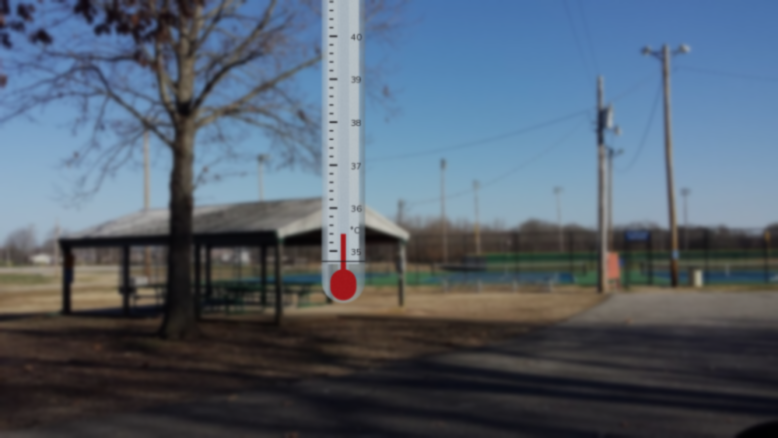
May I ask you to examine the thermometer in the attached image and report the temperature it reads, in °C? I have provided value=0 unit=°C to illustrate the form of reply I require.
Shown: value=35.4 unit=°C
